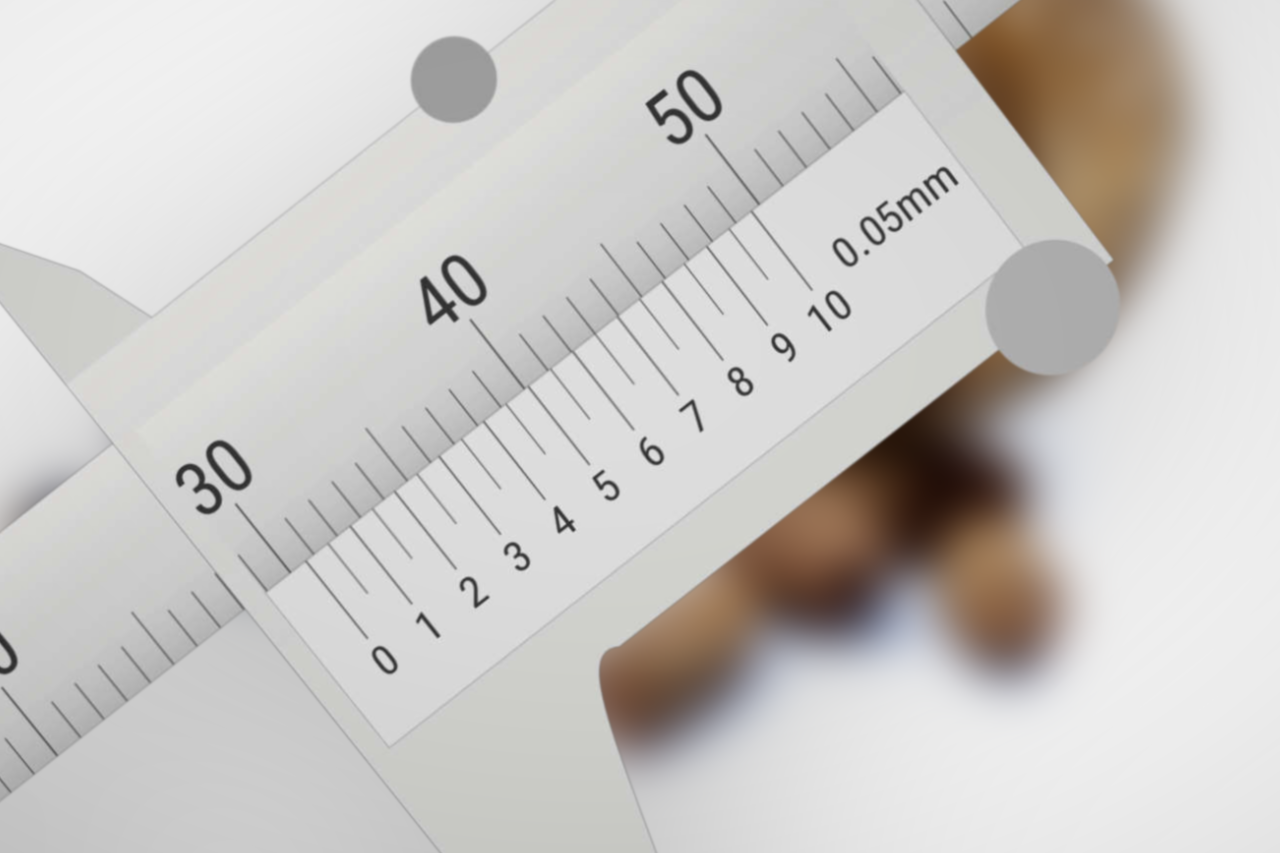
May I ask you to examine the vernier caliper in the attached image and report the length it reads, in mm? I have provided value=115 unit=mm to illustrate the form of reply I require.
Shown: value=30.65 unit=mm
